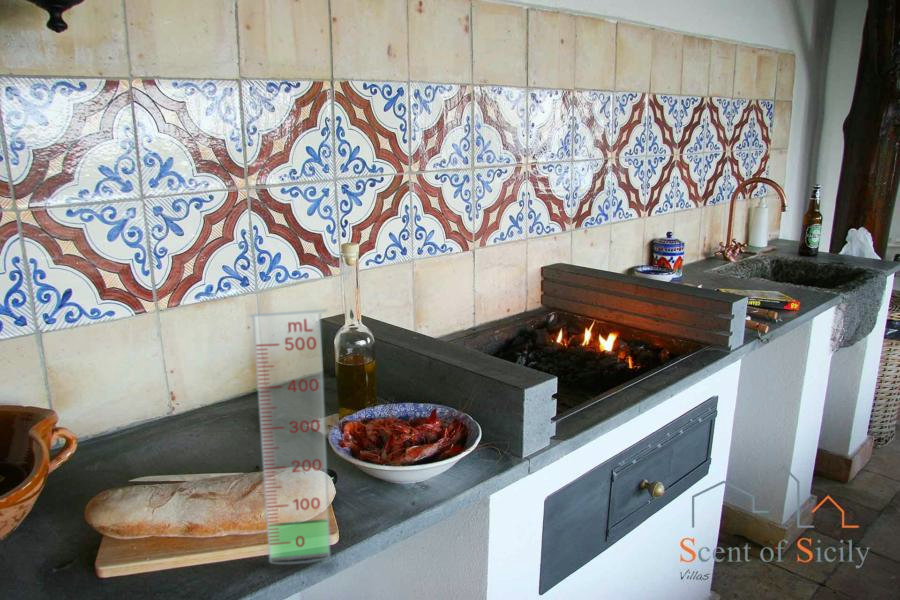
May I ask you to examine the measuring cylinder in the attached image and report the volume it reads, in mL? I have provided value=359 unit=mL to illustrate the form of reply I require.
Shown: value=50 unit=mL
